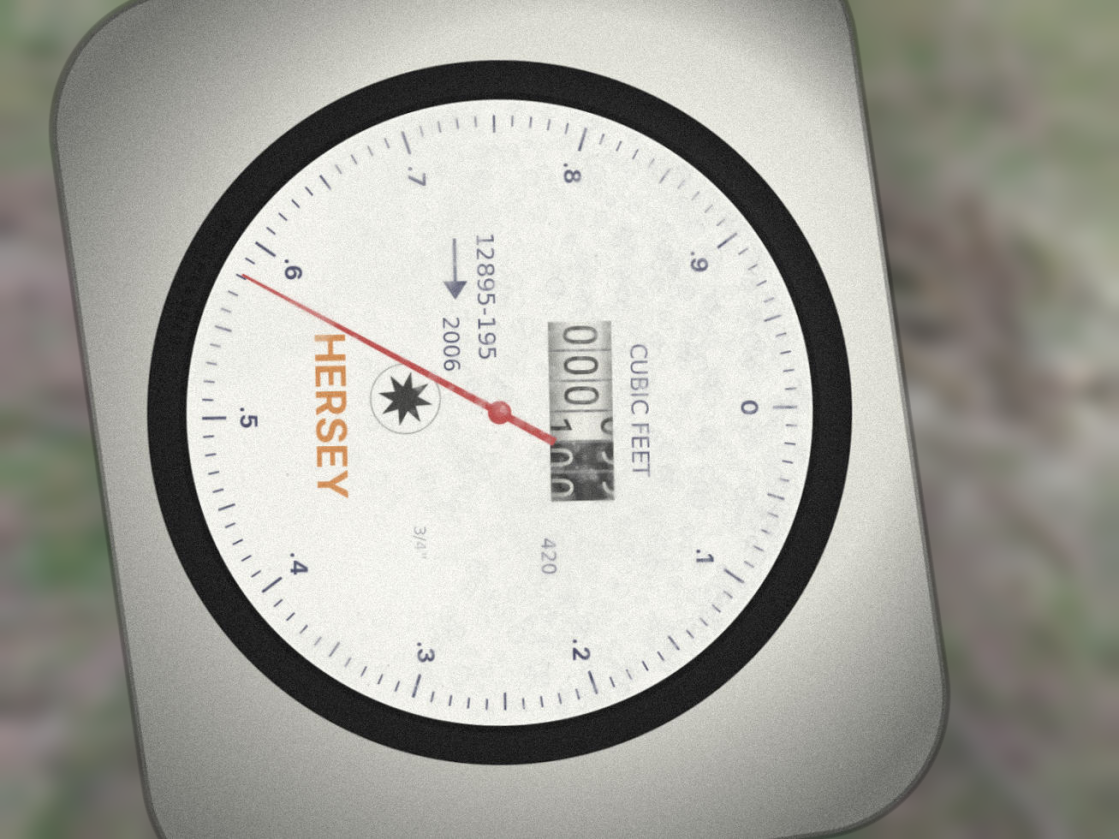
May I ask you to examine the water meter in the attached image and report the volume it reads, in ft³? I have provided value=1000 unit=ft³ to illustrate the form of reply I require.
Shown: value=99.58 unit=ft³
